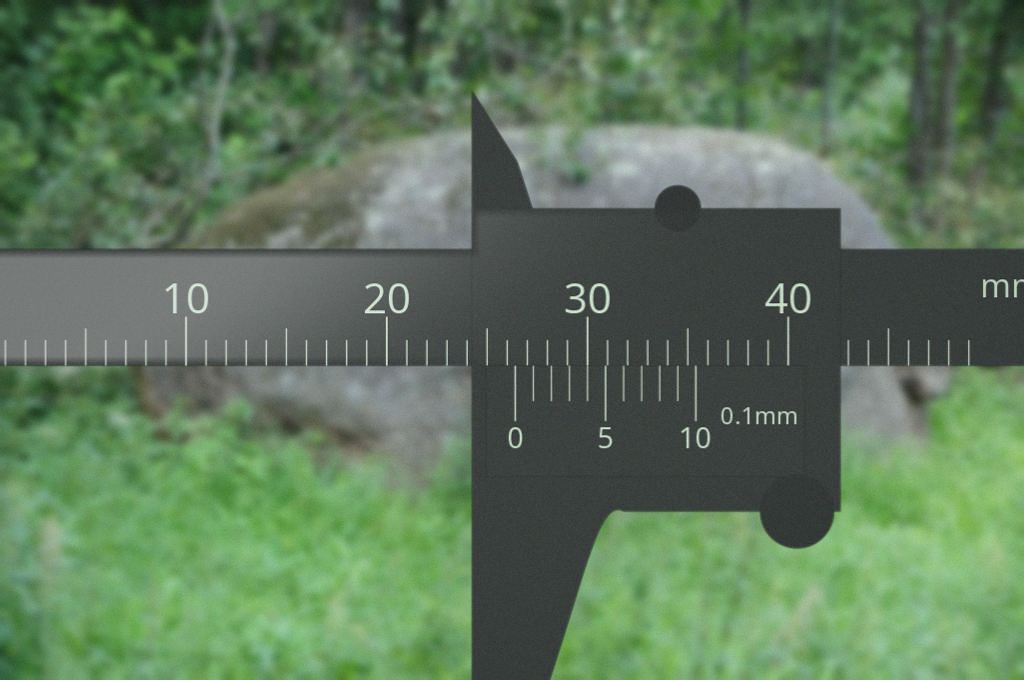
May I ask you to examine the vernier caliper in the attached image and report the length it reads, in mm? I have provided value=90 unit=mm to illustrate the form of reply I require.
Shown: value=26.4 unit=mm
